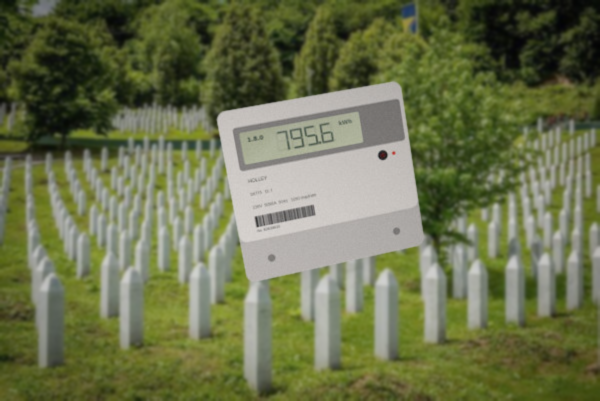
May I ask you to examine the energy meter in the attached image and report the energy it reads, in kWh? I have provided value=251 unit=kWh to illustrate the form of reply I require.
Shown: value=795.6 unit=kWh
